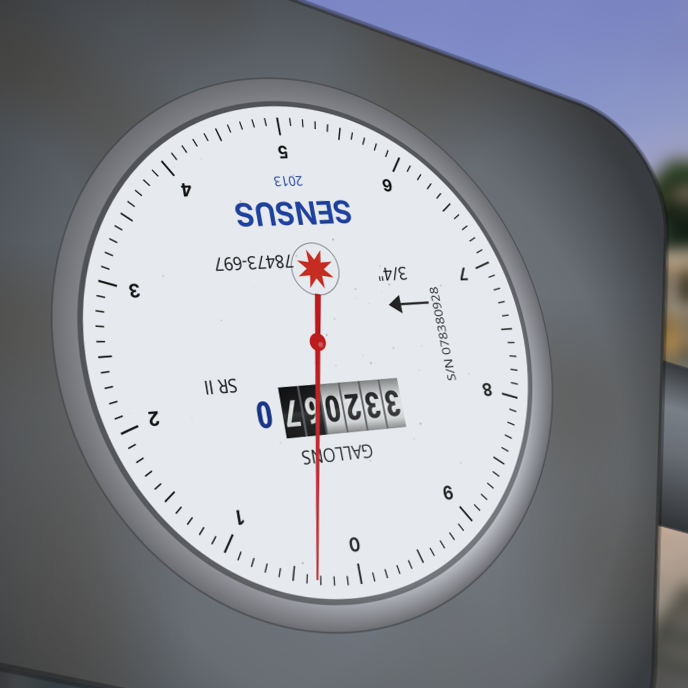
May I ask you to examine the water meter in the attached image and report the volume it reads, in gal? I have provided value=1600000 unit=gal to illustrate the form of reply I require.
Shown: value=3320670.3 unit=gal
